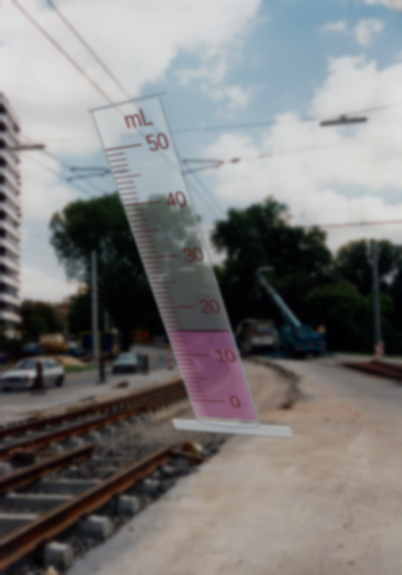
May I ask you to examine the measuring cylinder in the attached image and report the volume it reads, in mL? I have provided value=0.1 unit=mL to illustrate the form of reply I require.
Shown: value=15 unit=mL
